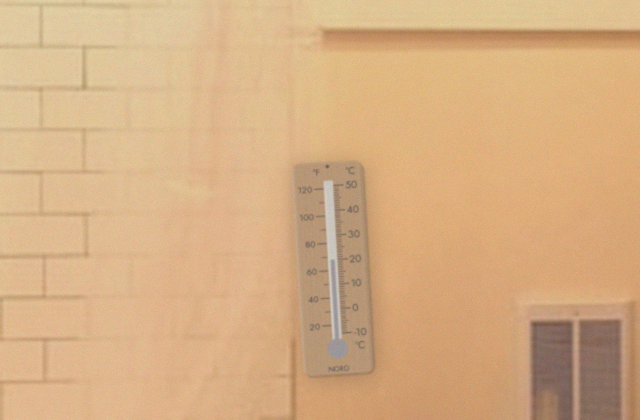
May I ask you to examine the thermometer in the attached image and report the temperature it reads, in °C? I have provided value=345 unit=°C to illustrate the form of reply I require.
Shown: value=20 unit=°C
